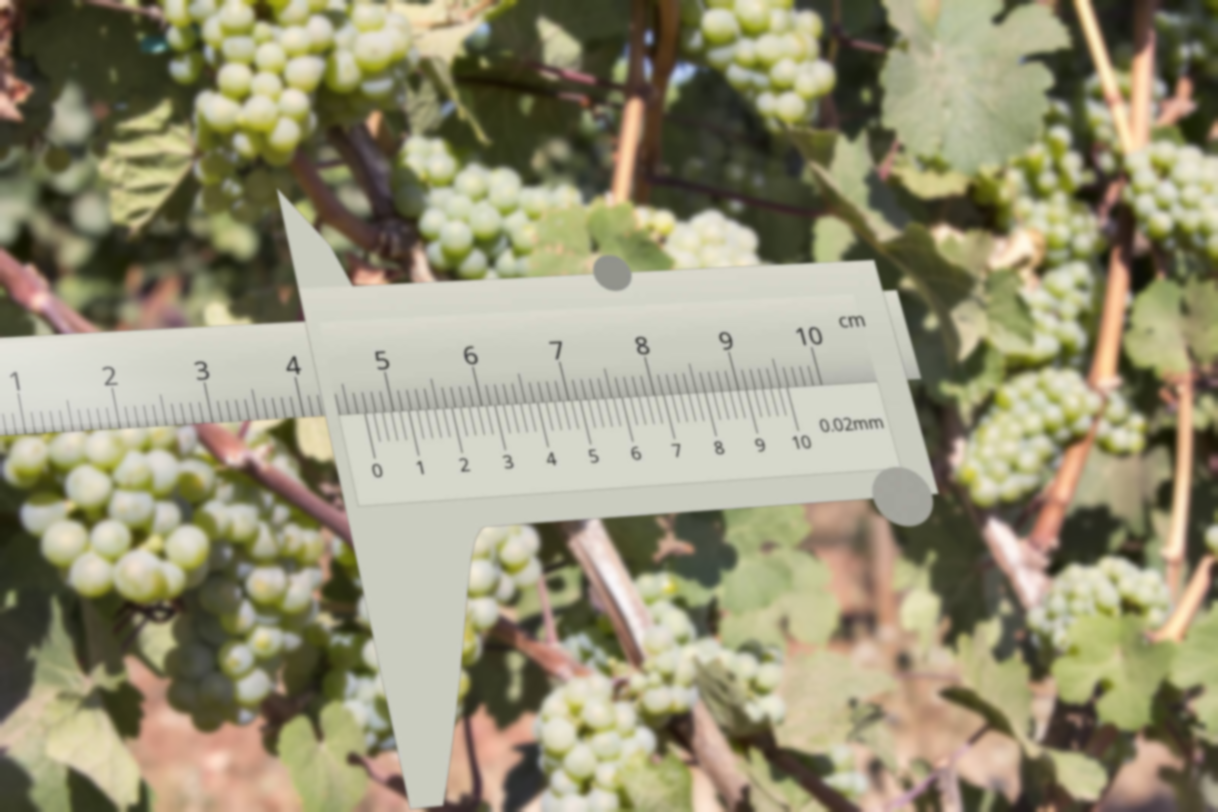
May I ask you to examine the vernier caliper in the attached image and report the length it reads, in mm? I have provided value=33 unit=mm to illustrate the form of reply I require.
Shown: value=46.8 unit=mm
